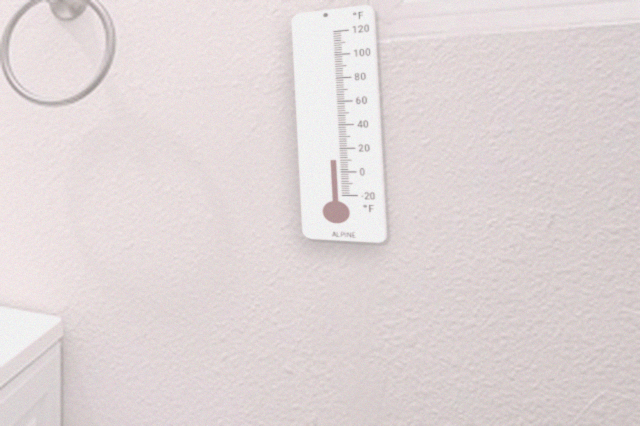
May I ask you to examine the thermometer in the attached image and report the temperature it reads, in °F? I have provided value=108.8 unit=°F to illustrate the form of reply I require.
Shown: value=10 unit=°F
